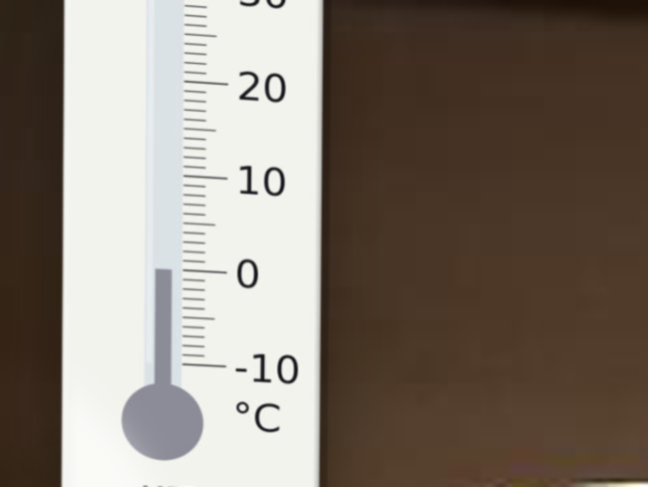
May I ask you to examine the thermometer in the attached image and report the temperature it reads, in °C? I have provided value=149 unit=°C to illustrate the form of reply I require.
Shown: value=0 unit=°C
